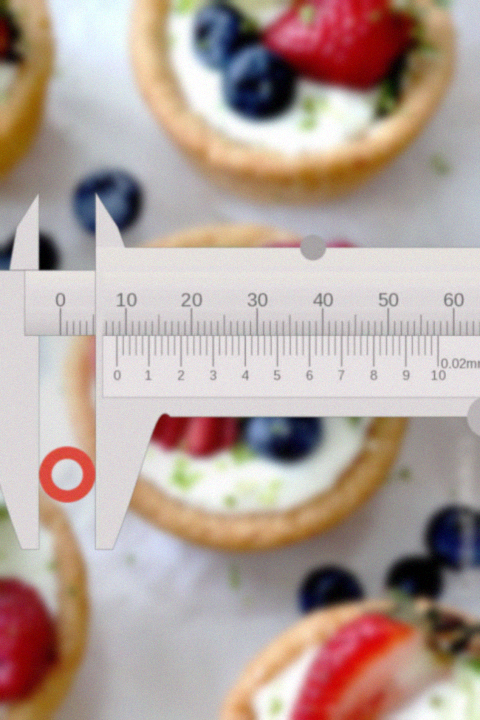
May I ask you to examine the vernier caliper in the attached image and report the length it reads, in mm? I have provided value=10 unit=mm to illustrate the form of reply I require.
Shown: value=8.6 unit=mm
